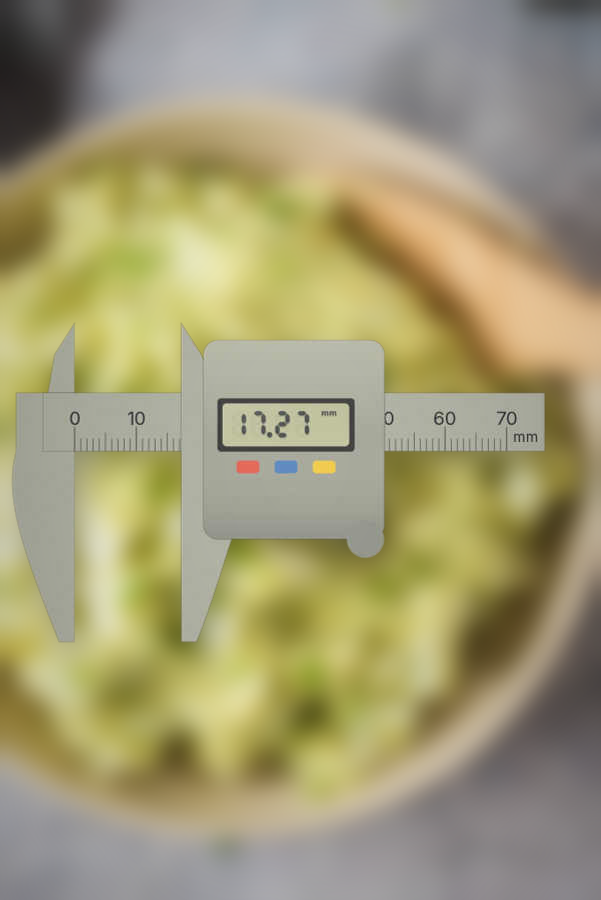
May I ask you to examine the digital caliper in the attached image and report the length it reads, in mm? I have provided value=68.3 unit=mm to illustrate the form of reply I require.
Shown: value=17.27 unit=mm
